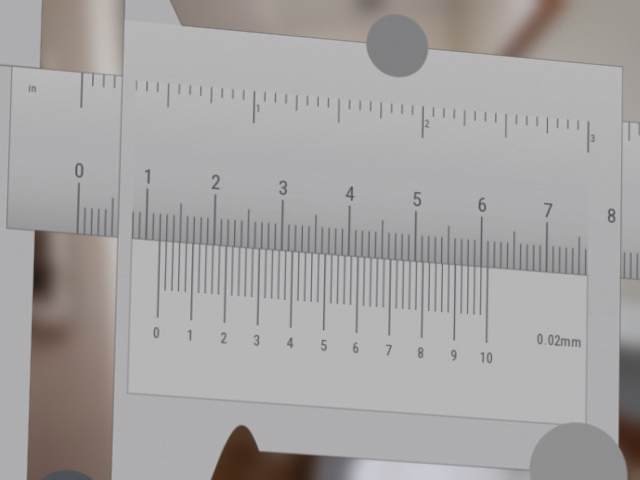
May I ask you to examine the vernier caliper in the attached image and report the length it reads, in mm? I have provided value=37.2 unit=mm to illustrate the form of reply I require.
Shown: value=12.0 unit=mm
